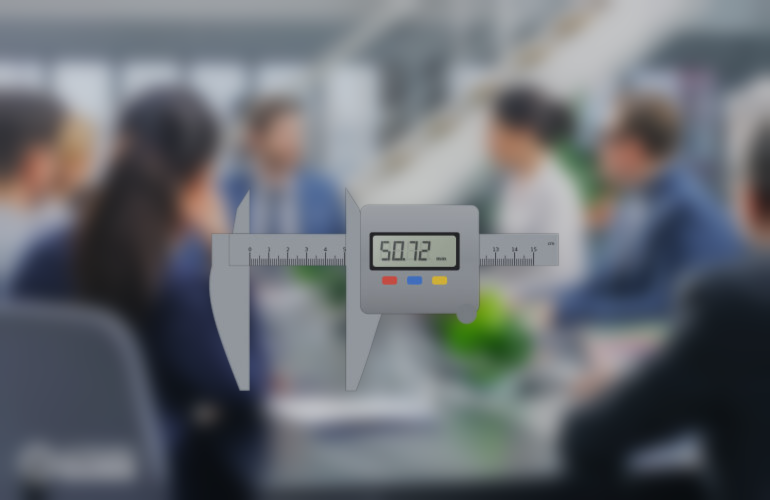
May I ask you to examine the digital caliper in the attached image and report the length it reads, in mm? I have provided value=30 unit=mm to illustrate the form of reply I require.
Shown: value=50.72 unit=mm
